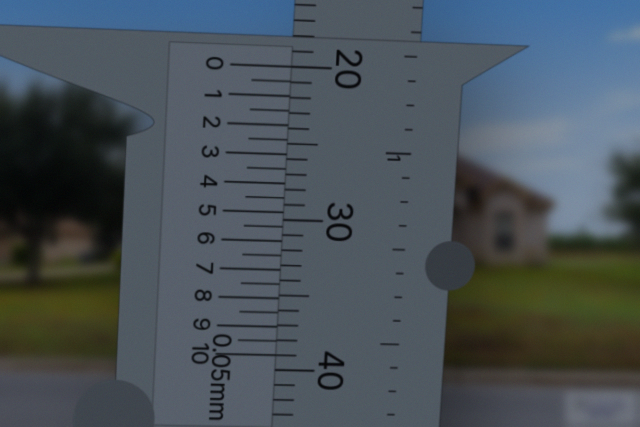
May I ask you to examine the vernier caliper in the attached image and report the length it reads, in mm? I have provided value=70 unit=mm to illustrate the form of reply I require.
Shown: value=20.0 unit=mm
